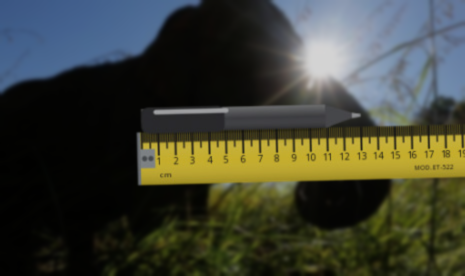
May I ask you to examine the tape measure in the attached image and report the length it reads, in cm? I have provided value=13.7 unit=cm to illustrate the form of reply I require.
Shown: value=13 unit=cm
